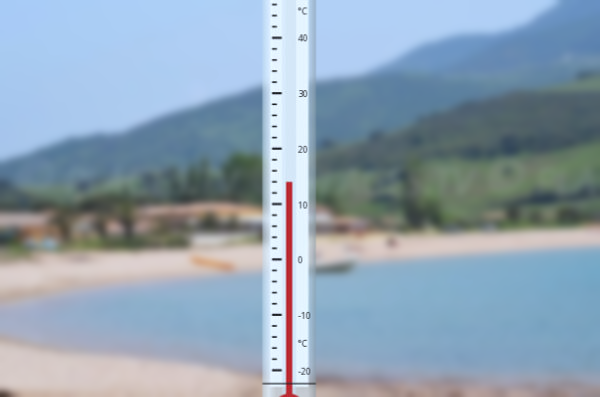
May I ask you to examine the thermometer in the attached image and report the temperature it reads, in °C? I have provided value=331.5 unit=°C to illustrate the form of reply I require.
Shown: value=14 unit=°C
